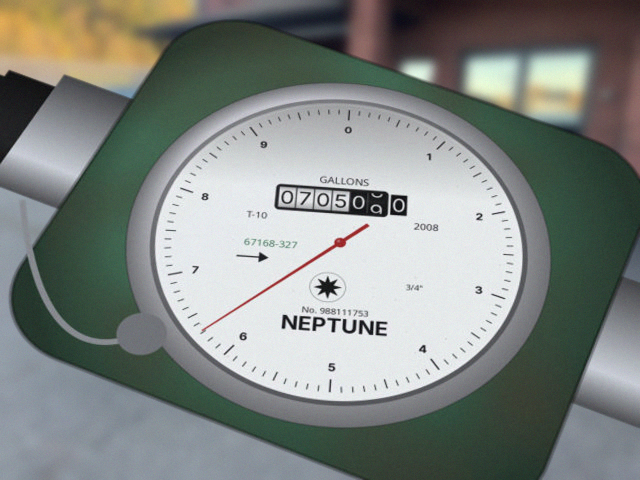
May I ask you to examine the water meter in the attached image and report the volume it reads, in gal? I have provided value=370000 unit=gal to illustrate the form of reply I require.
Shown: value=705086.3 unit=gal
